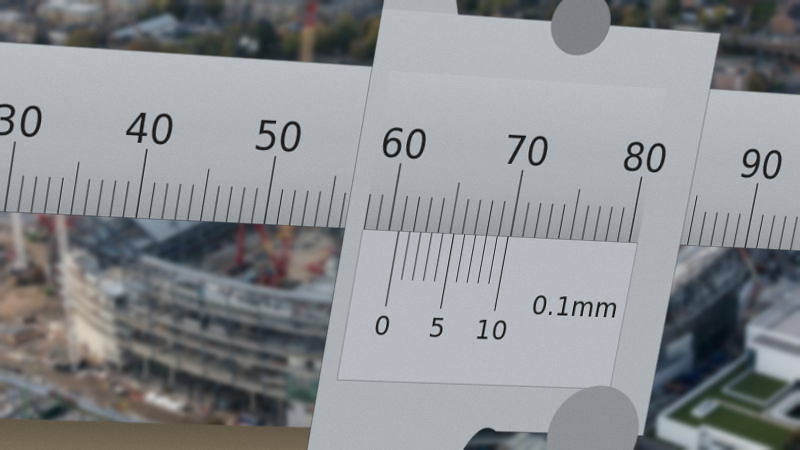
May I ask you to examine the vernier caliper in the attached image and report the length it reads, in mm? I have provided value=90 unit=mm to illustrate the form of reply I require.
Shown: value=60.8 unit=mm
